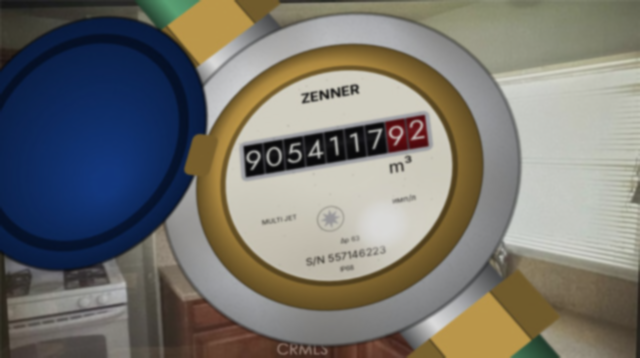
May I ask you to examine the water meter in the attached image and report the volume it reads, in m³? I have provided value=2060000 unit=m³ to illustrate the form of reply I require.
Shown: value=9054117.92 unit=m³
